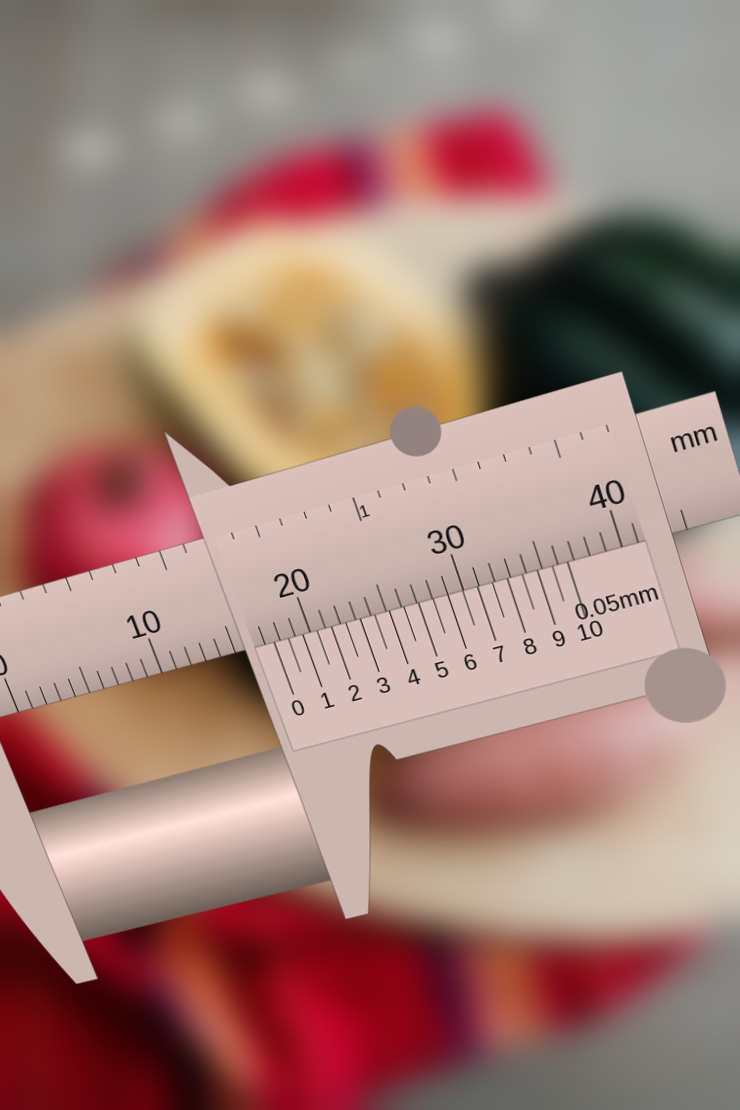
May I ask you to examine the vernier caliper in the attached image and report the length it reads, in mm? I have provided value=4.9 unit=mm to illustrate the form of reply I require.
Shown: value=17.6 unit=mm
